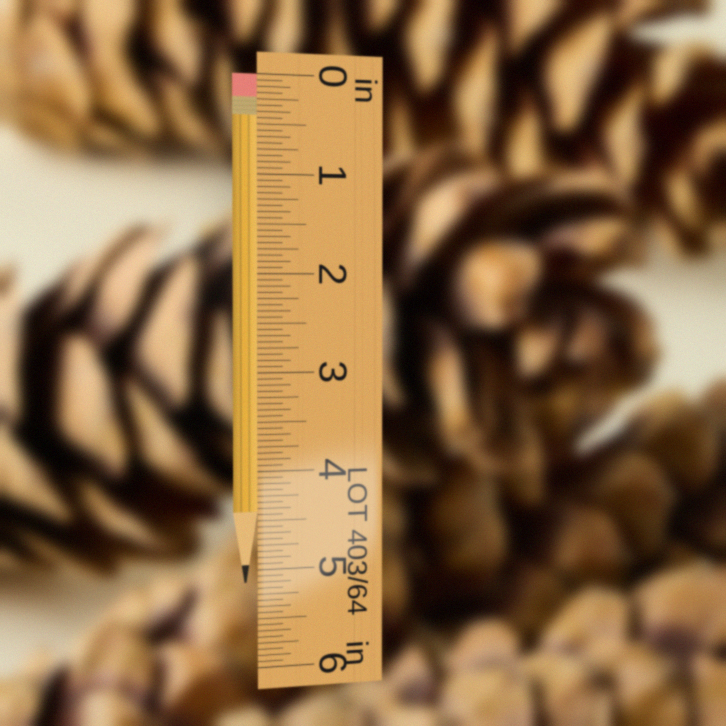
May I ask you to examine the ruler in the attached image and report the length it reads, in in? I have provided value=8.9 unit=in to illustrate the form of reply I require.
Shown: value=5.125 unit=in
